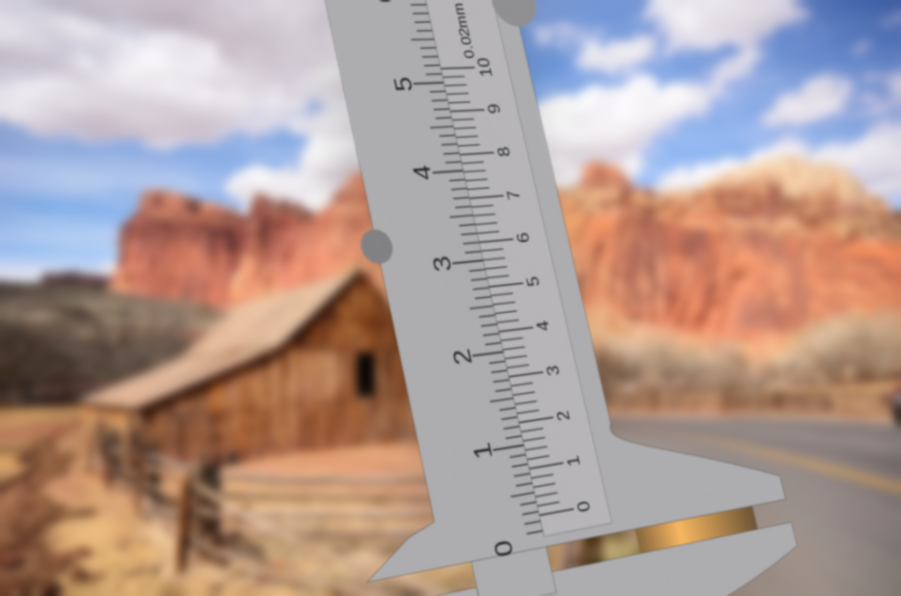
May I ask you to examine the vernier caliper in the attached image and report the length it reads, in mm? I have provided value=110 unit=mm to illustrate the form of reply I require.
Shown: value=2.6 unit=mm
